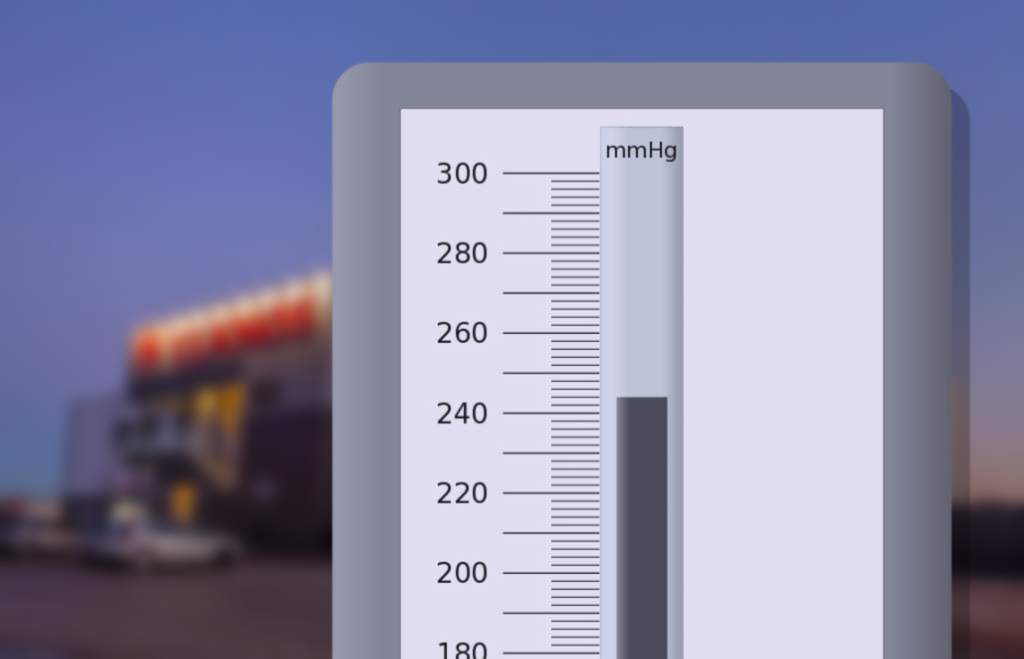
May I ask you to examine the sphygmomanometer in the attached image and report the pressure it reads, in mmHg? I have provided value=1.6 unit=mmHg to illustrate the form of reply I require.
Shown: value=244 unit=mmHg
